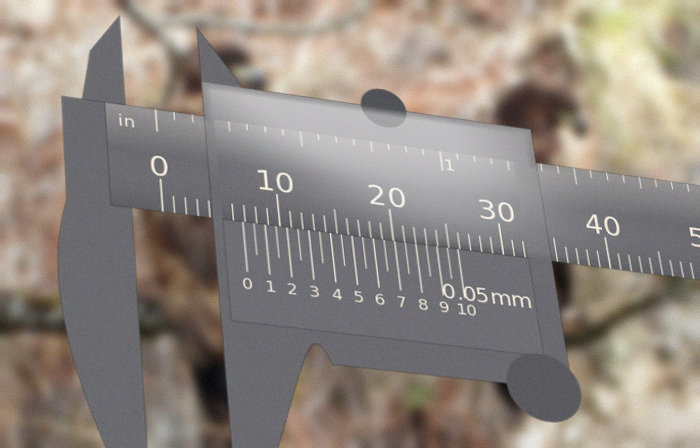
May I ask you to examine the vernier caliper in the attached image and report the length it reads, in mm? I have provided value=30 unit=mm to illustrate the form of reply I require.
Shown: value=6.8 unit=mm
